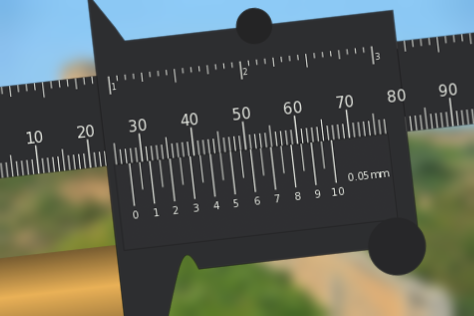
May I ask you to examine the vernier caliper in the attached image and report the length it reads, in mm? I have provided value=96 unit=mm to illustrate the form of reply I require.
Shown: value=27.5 unit=mm
